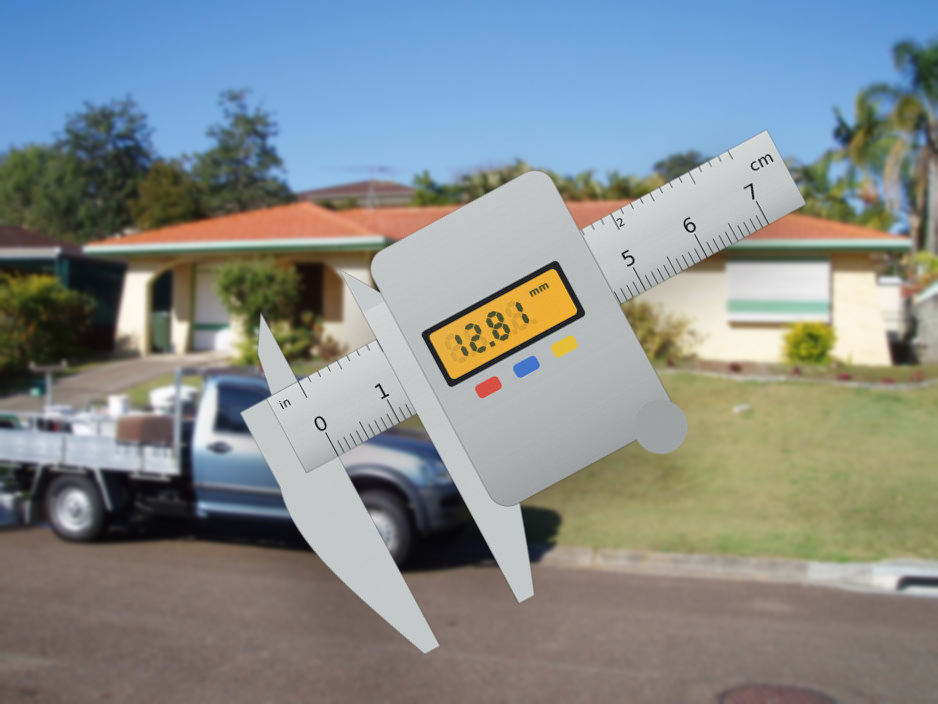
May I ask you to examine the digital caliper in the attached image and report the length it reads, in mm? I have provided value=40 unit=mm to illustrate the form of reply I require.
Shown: value=12.81 unit=mm
